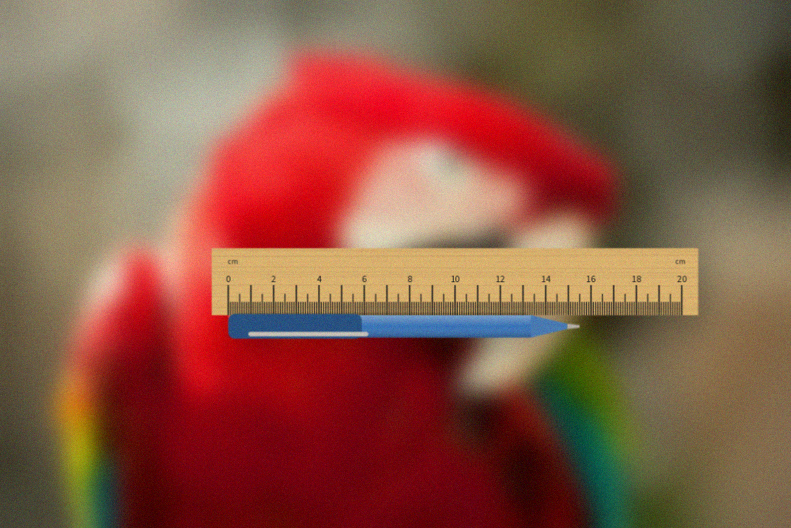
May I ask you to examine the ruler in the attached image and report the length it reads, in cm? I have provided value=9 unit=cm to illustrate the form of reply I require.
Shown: value=15.5 unit=cm
